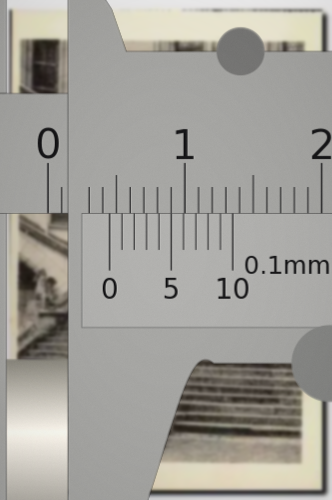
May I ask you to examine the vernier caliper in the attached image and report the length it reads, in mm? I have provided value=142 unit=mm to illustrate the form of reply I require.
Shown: value=4.5 unit=mm
